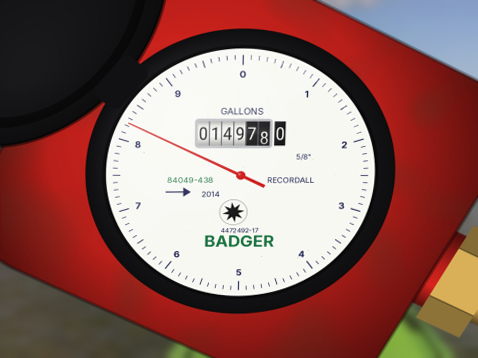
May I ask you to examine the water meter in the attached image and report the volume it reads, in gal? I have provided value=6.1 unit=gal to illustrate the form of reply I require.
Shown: value=149778.2 unit=gal
